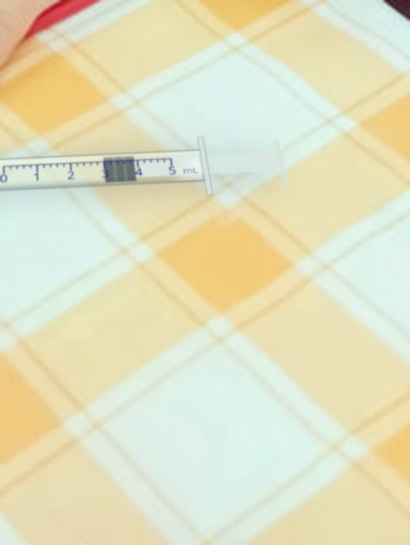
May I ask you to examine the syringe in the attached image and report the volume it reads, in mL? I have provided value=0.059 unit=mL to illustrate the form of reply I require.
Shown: value=3 unit=mL
